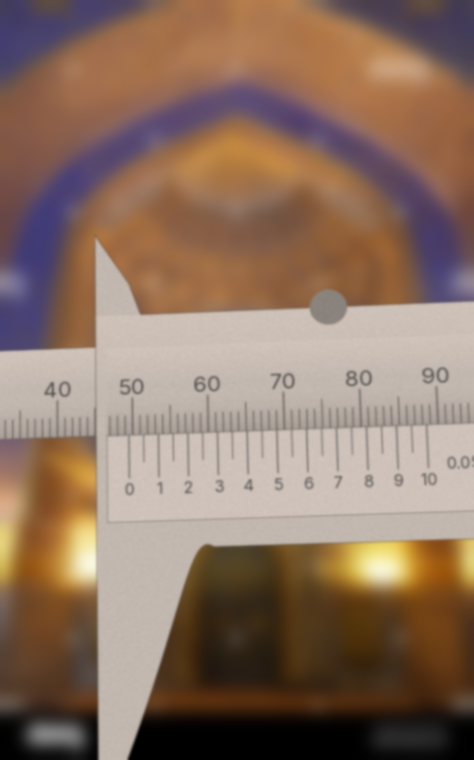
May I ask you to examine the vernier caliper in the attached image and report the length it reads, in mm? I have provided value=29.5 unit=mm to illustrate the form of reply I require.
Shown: value=49.5 unit=mm
